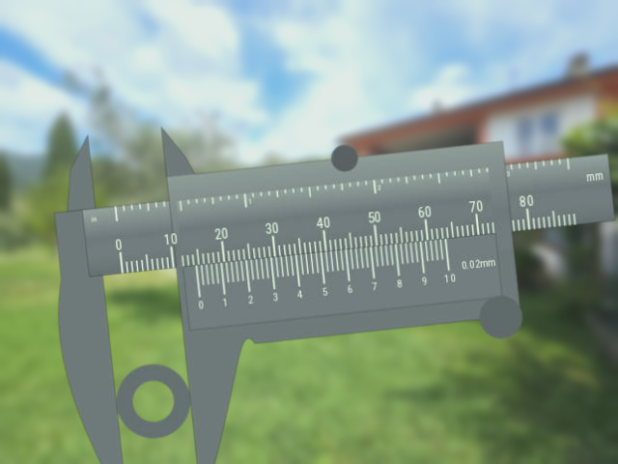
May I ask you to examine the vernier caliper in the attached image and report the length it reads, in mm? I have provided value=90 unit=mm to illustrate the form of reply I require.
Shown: value=14.5 unit=mm
